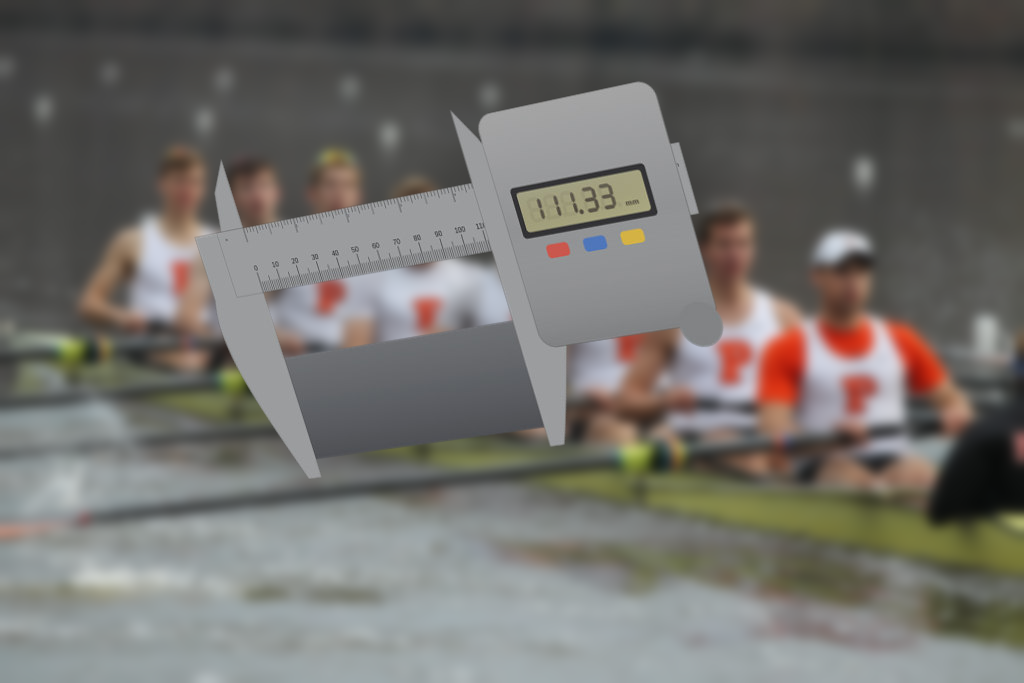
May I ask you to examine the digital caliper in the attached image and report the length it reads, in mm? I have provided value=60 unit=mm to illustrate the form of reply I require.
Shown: value=111.33 unit=mm
